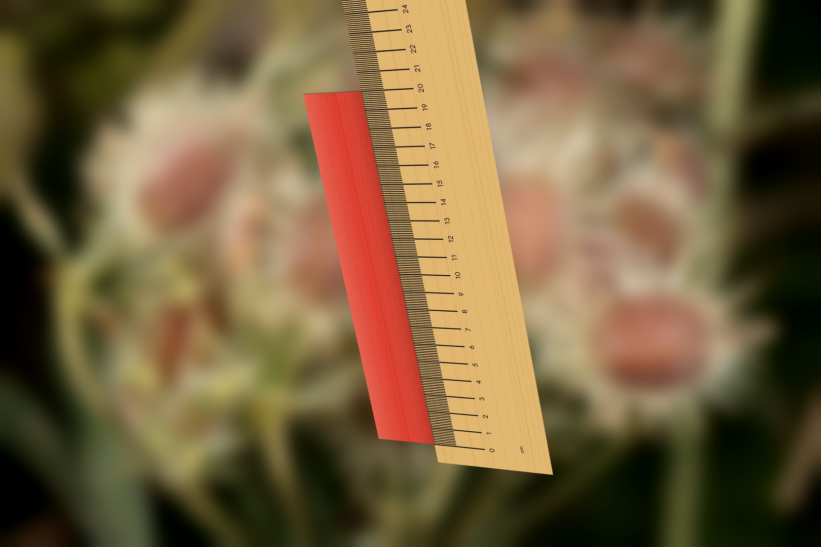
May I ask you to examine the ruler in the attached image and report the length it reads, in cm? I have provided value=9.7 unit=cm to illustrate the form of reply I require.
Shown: value=20 unit=cm
